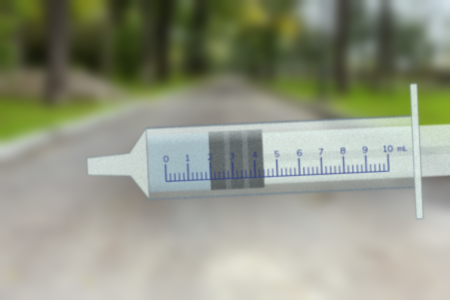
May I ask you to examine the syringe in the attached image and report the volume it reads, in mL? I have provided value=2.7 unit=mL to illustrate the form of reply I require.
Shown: value=2 unit=mL
